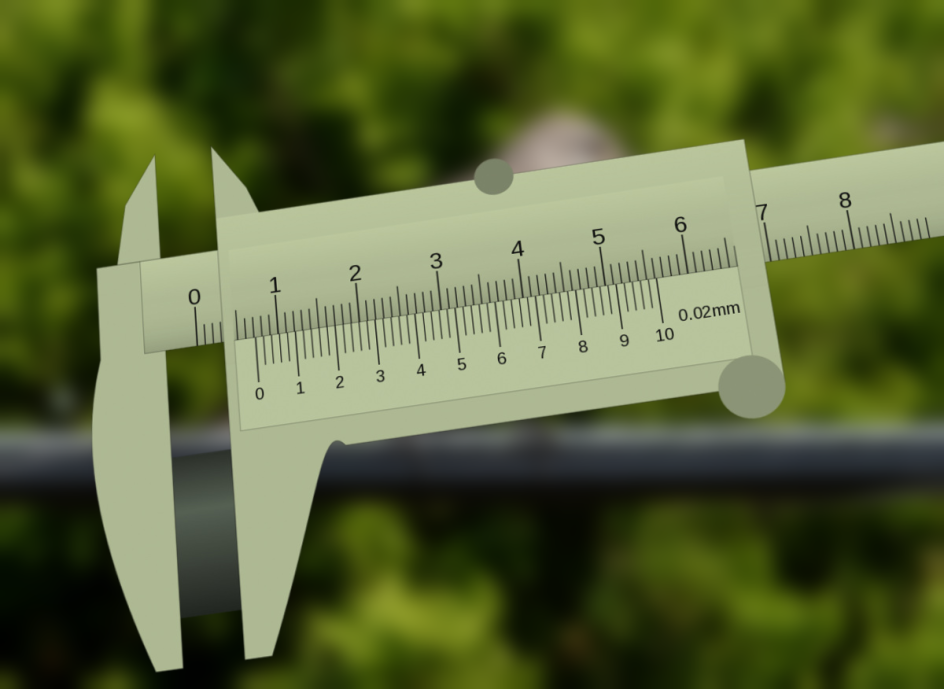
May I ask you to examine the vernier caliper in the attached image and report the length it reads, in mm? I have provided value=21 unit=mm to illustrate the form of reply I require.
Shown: value=7.2 unit=mm
